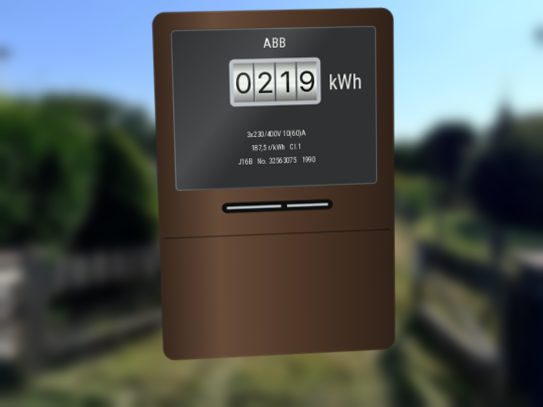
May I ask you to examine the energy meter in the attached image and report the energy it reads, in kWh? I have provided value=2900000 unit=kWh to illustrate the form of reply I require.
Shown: value=219 unit=kWh
